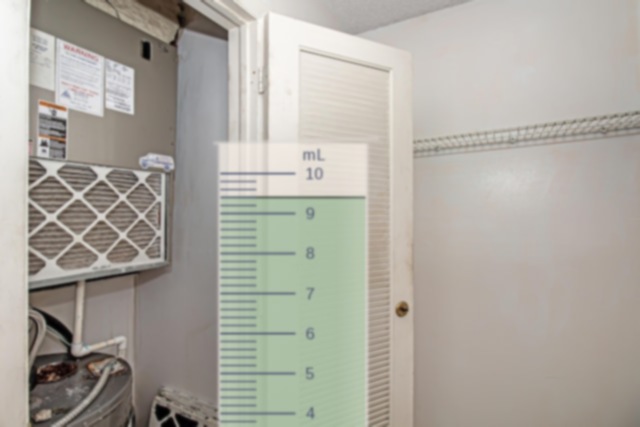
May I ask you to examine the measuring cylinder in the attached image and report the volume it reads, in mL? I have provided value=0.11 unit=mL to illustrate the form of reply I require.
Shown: value=9.4 unit=mL
